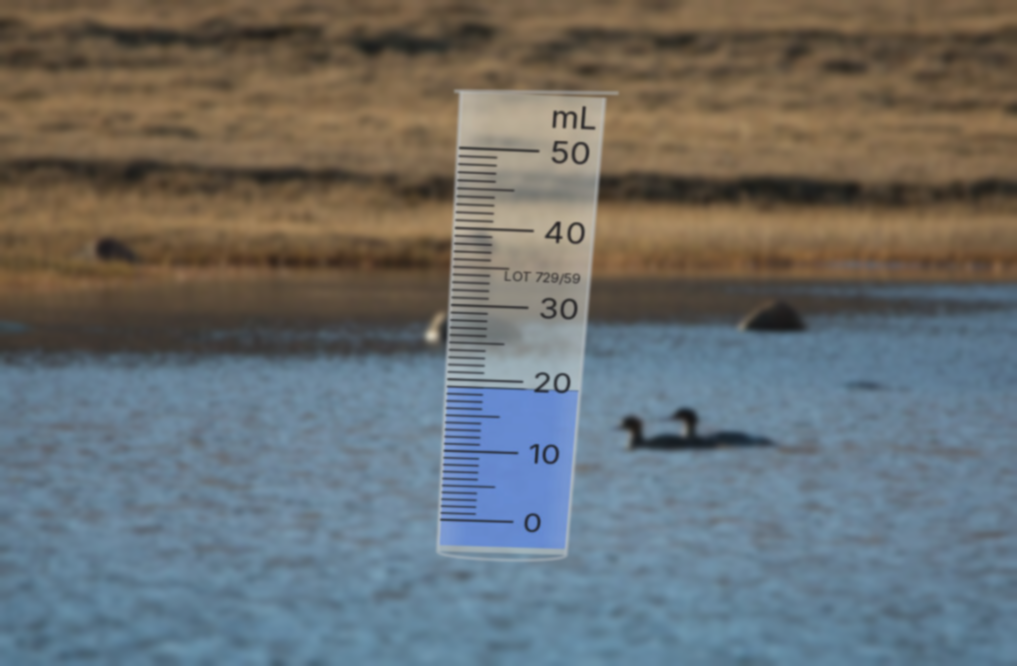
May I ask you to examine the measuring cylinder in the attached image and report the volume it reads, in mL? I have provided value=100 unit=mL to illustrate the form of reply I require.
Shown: value=19 unit=mL
